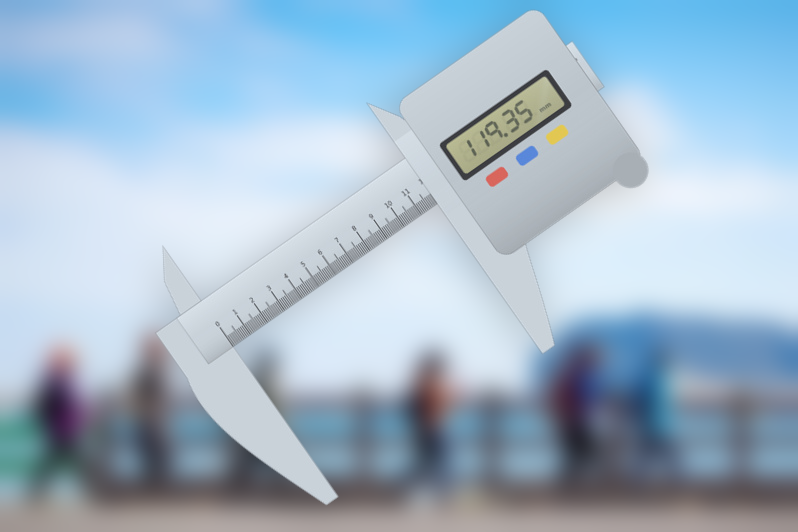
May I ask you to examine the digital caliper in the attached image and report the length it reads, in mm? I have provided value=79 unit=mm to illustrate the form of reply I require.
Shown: value=119.35 unit=mm
